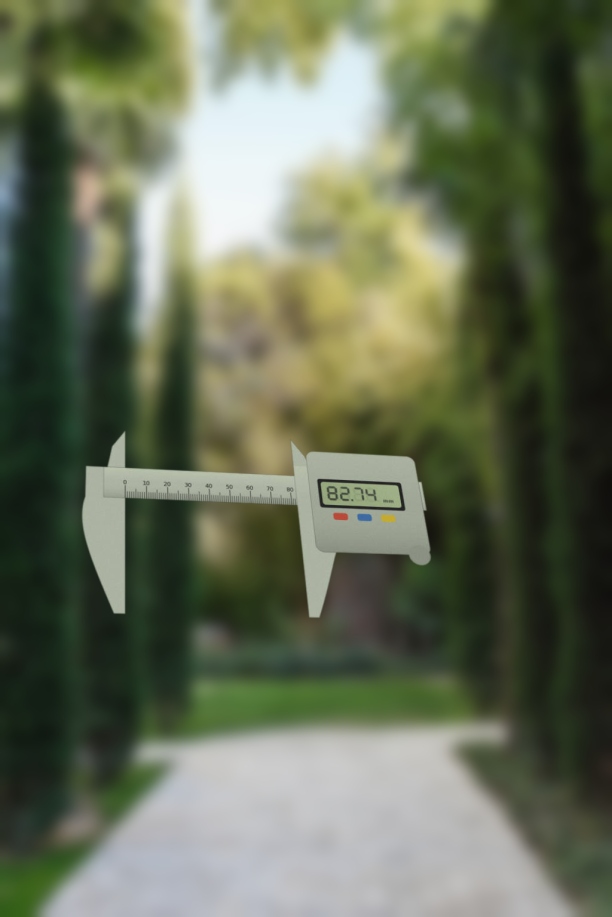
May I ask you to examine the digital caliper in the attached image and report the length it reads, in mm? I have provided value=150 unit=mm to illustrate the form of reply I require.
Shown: value=82.74 unit=mm
